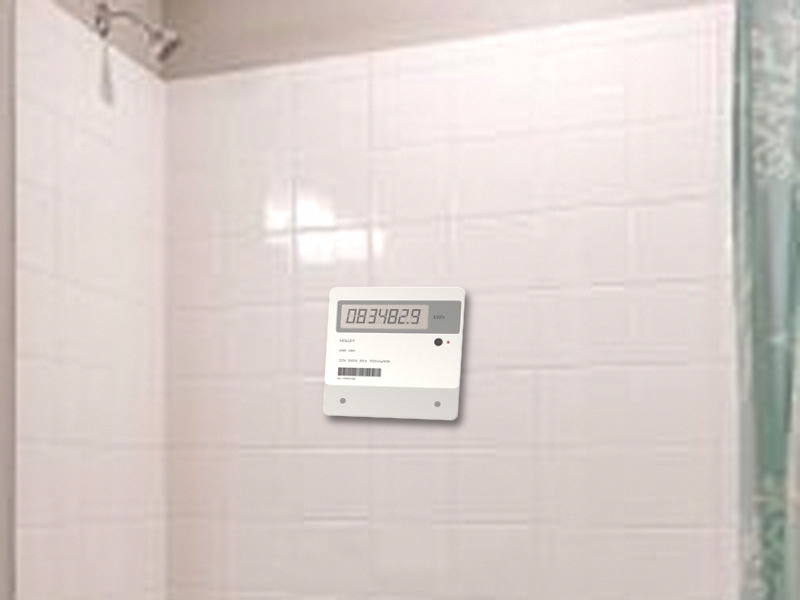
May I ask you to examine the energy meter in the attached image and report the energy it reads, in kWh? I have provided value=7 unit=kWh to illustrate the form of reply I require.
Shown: value=83482.9 unit=kWh
